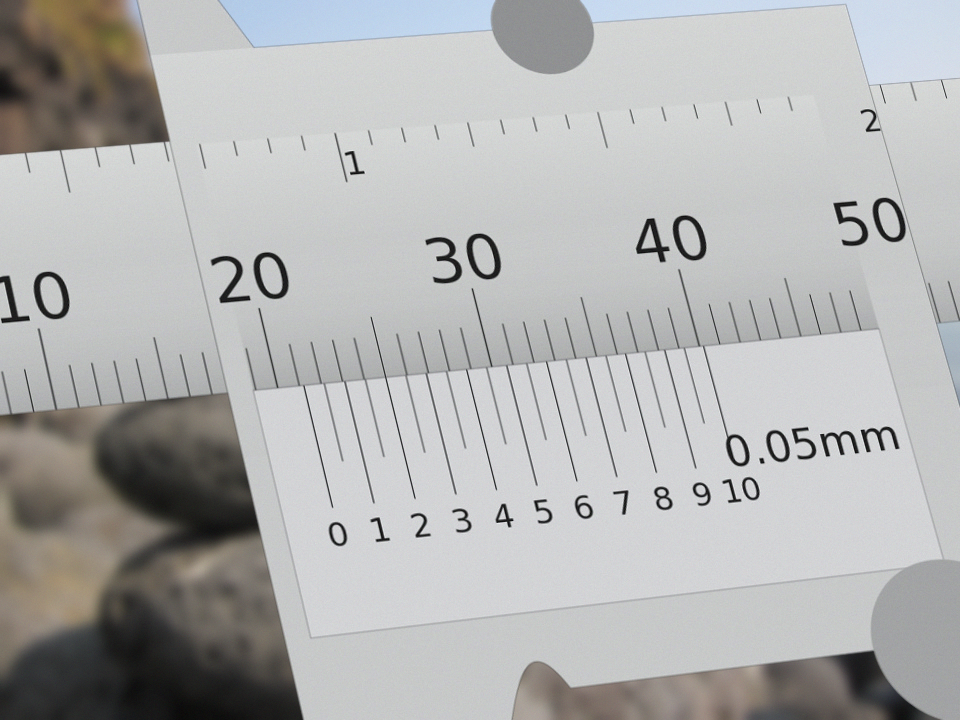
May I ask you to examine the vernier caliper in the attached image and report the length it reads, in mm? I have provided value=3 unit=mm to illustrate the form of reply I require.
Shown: value=21.2 unit=mm
